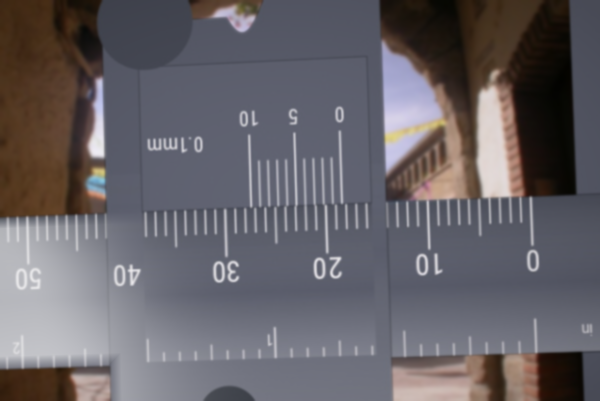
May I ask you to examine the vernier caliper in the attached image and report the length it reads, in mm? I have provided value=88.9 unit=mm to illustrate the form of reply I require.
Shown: value=18.4 unit=mm
